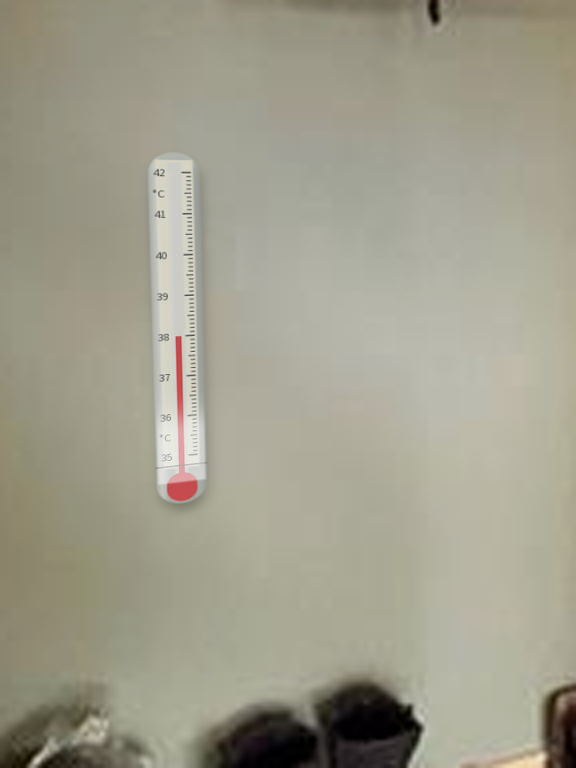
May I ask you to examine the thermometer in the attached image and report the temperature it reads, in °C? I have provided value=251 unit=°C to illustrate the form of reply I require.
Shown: value=38 unit=°C
